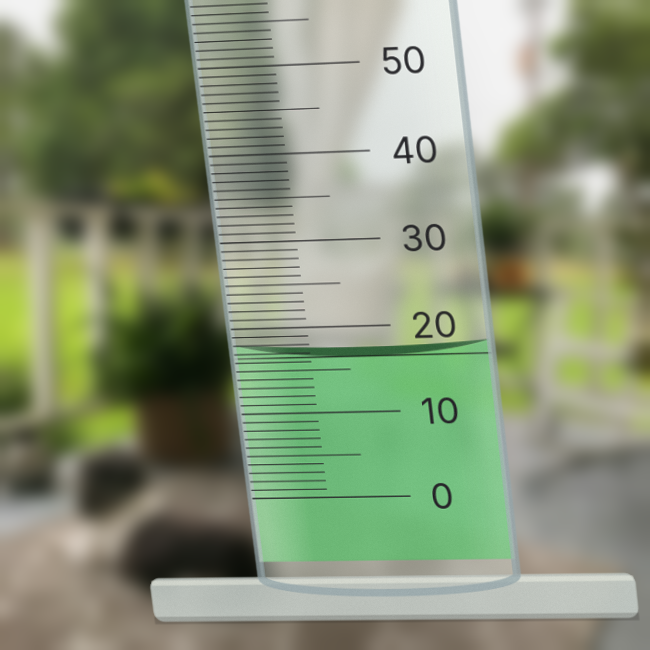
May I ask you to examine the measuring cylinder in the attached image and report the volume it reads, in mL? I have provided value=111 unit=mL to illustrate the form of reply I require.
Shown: value=16.5 unit=mL
